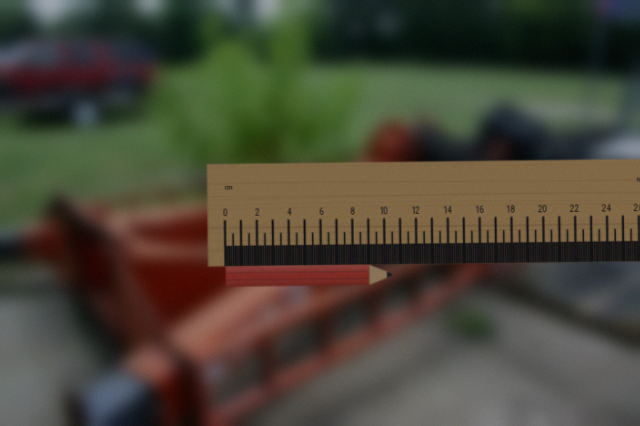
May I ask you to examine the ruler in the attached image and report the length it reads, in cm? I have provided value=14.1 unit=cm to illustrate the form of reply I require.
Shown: value=10.5 unit=cm
